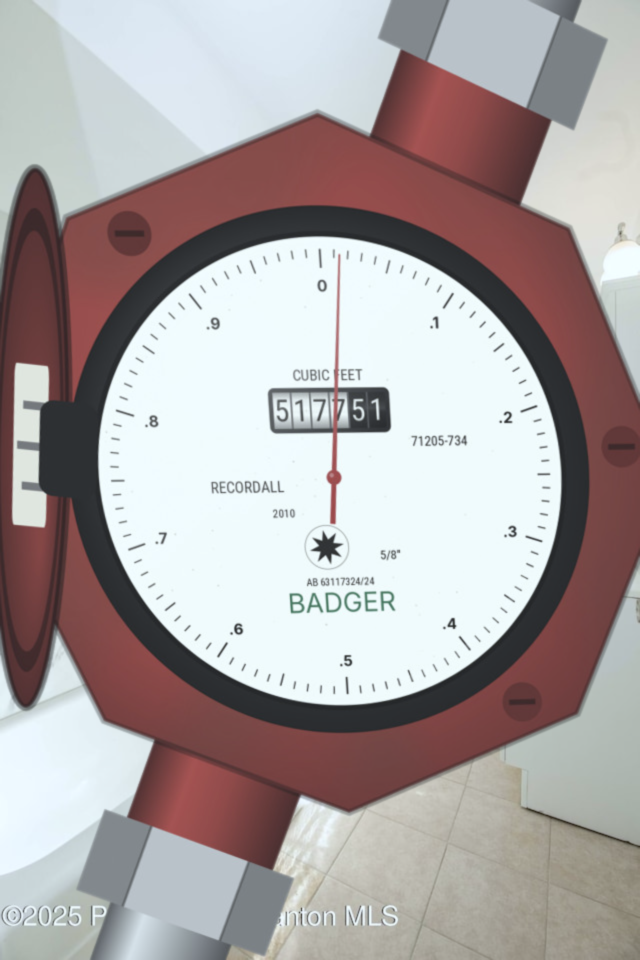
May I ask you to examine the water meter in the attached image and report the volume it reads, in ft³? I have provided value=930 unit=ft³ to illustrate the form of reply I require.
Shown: value=517751.01 unit=ft³
